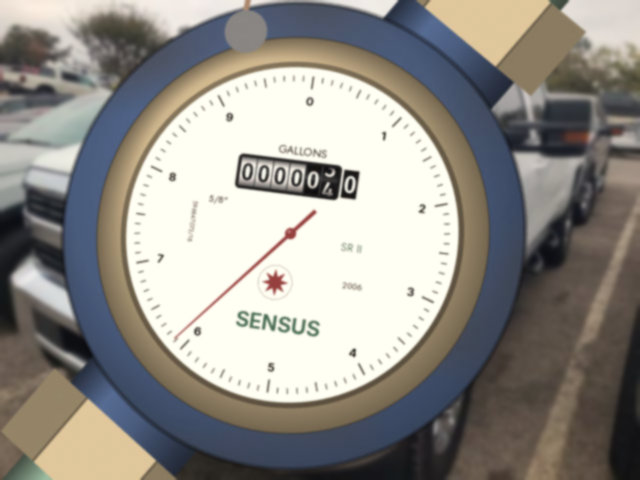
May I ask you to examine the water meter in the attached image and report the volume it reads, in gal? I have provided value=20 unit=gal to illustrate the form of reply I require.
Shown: value=36.1 unit=gal
